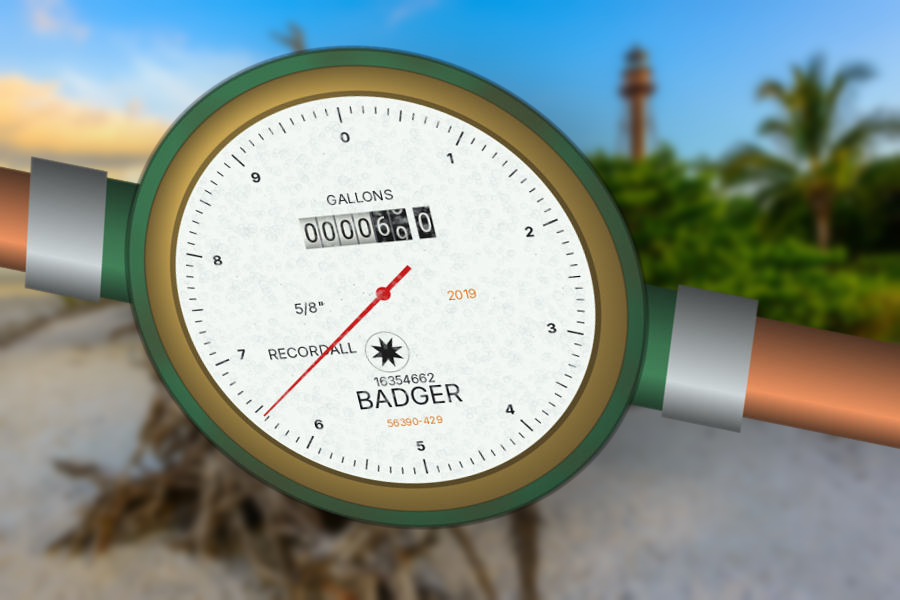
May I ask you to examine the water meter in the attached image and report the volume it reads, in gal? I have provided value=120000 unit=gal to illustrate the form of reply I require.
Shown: value=686.4 unit=gal
